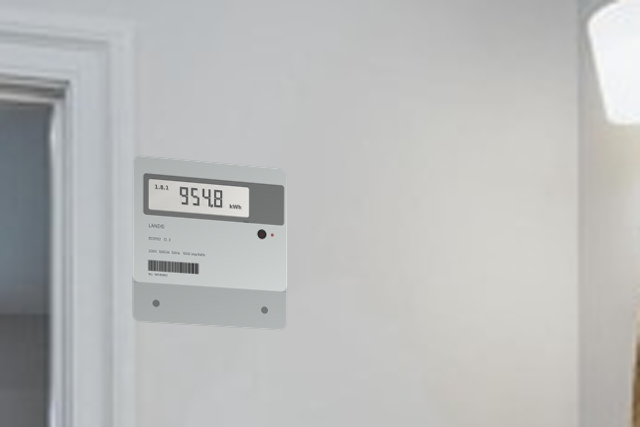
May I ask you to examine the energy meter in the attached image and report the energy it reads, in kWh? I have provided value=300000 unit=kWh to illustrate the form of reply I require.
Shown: value=954.8 unit=kWh
